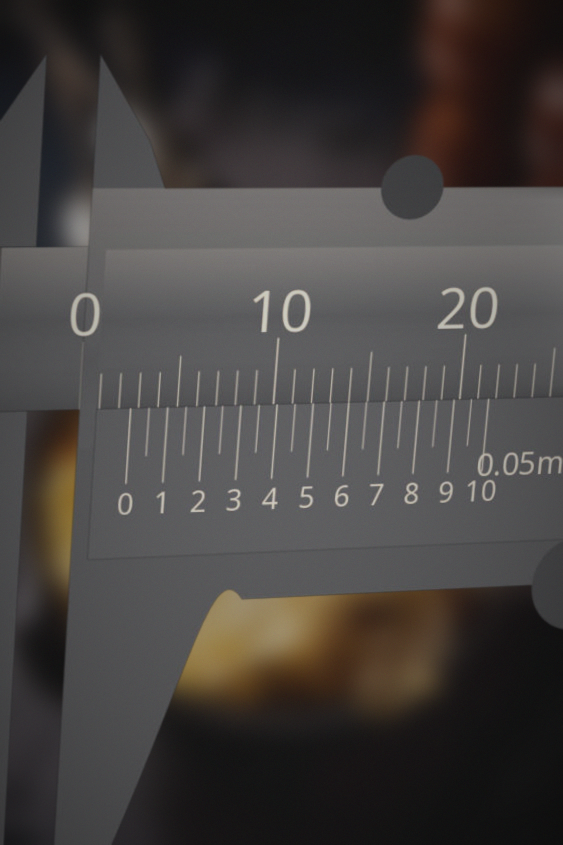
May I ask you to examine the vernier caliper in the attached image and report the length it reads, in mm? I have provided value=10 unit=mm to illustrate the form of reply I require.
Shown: value=2.6 unit=mm
